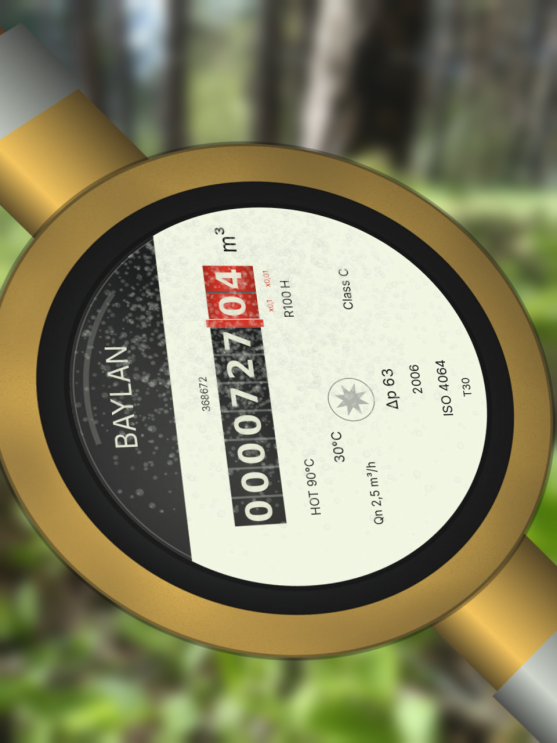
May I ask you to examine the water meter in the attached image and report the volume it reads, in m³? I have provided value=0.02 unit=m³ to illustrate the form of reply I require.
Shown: value=727.04 unit=m³
